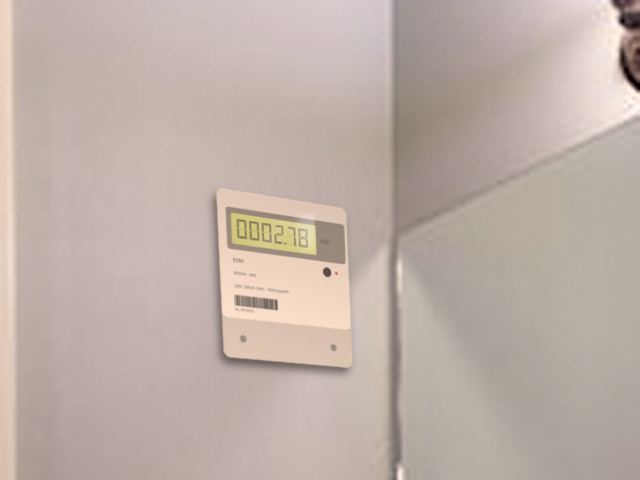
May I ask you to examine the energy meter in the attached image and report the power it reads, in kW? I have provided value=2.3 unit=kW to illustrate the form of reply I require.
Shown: value=2.78 unit=kW
